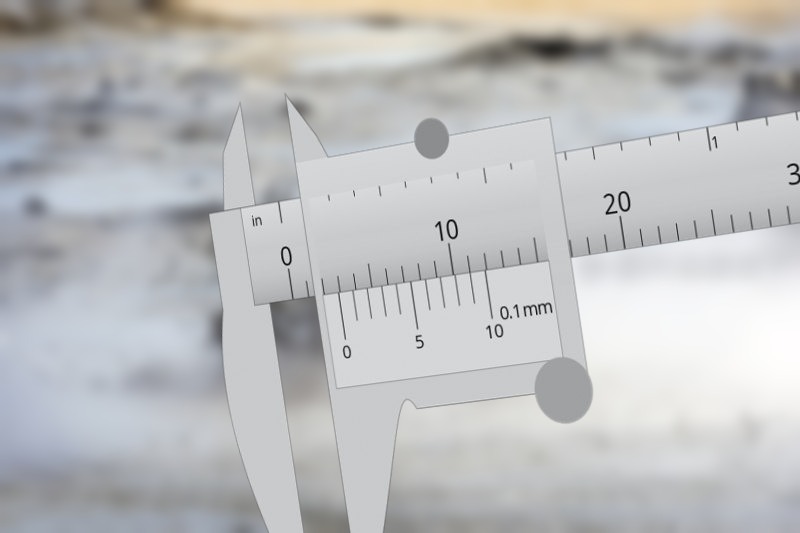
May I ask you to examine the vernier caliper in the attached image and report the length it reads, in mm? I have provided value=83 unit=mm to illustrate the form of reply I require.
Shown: value=2.9 unit=mm
